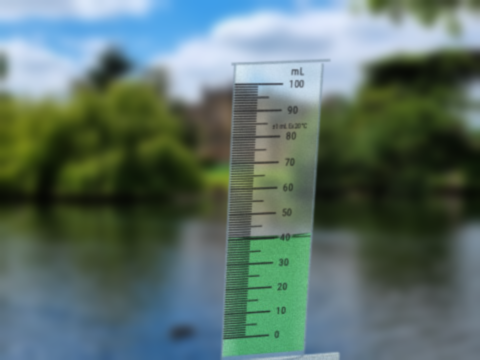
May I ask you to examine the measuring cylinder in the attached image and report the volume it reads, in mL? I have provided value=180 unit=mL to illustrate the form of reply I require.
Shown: value=40 unit=mL
